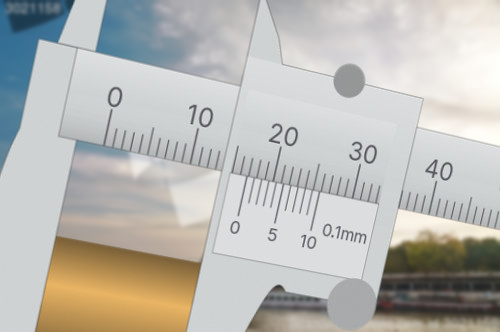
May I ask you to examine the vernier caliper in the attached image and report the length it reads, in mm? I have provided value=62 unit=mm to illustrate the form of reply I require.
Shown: value=16.8 unit=mm
